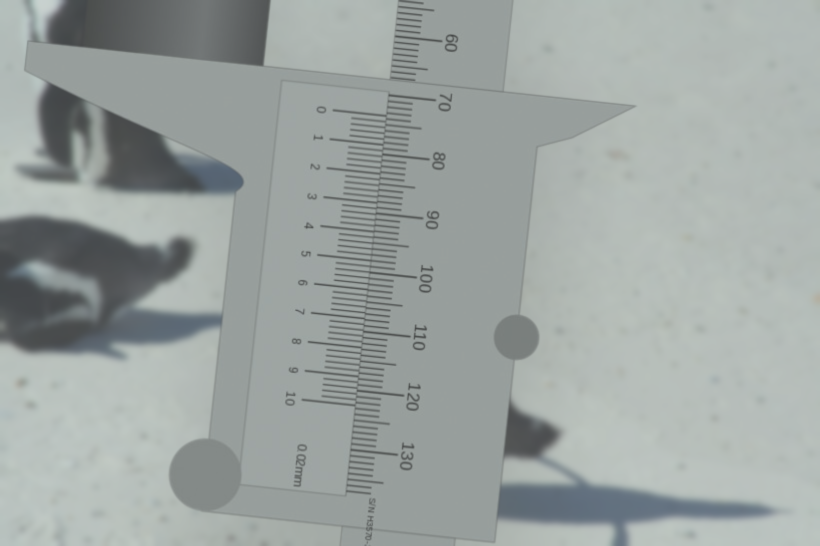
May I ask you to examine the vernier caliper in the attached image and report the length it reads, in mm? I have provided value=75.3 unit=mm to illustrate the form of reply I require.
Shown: value=73.5 unit=mm
